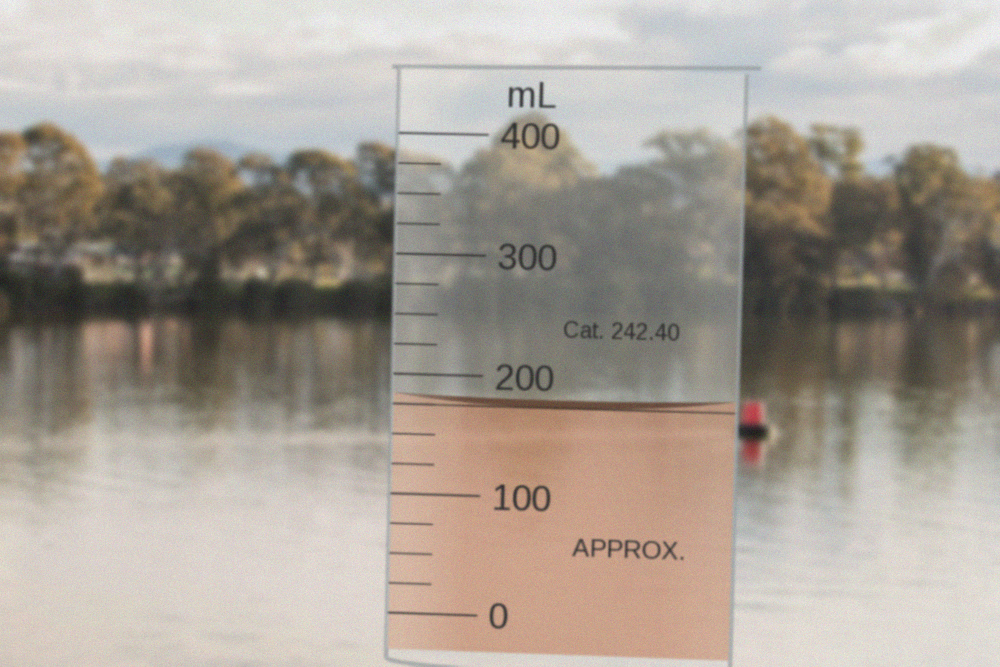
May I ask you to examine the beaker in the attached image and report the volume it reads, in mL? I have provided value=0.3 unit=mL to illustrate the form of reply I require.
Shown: value=175 unit=mL
